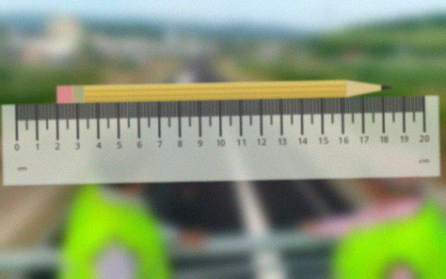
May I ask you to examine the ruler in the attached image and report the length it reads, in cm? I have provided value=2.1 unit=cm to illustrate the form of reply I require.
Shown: value=16.5 unit=cm
